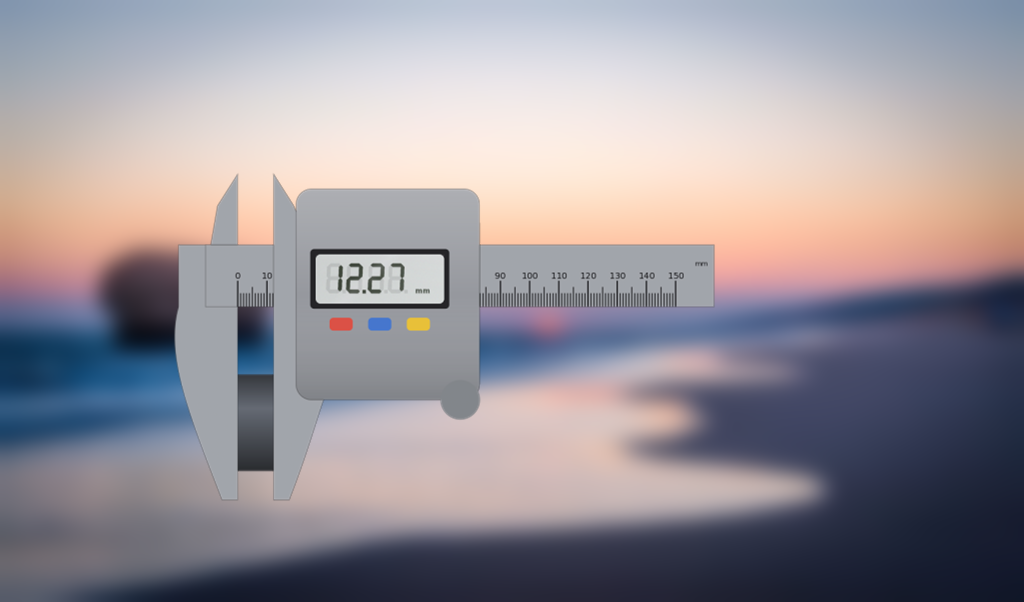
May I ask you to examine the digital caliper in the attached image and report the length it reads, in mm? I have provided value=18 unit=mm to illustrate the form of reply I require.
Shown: value=12.27 unit=mm
